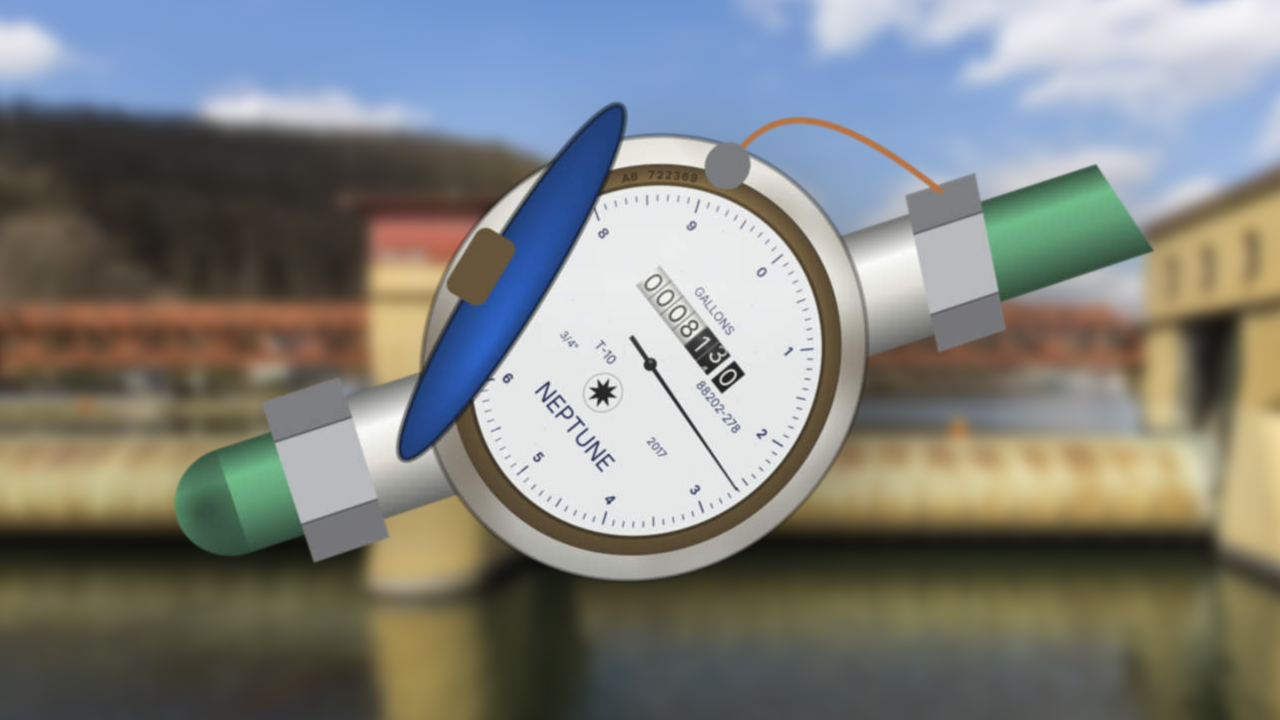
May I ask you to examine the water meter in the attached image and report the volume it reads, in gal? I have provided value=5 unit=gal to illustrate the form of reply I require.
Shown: value=8132.6 unit=gal
